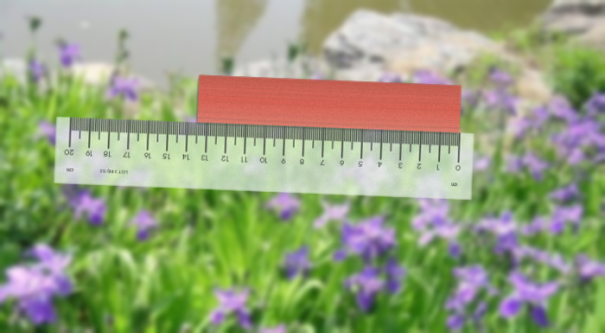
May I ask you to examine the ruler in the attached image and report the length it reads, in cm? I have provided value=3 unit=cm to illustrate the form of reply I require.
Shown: value=13.5 unit=cm
